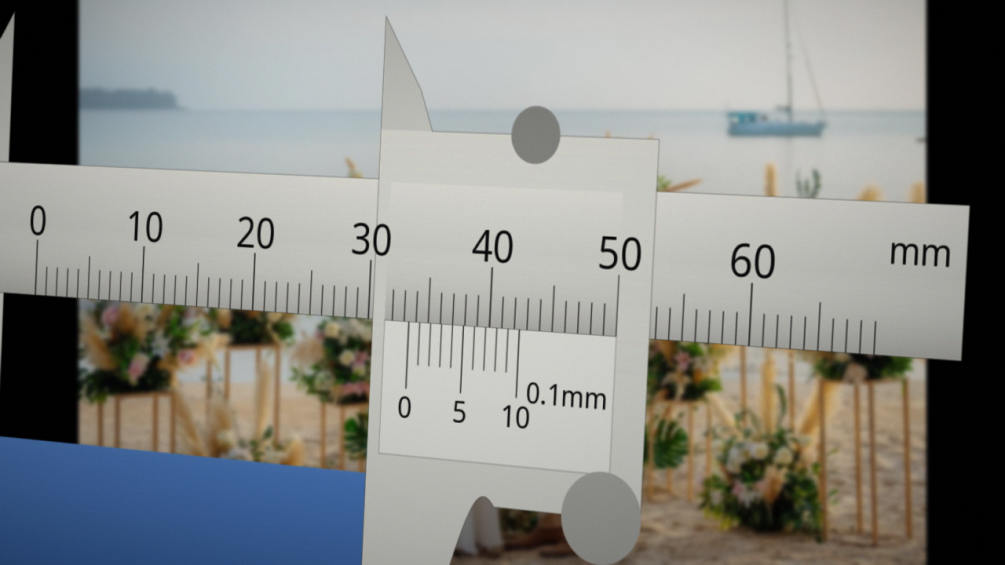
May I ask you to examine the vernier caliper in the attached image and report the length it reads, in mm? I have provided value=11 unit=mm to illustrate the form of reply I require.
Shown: value=33.4 unit=mm
